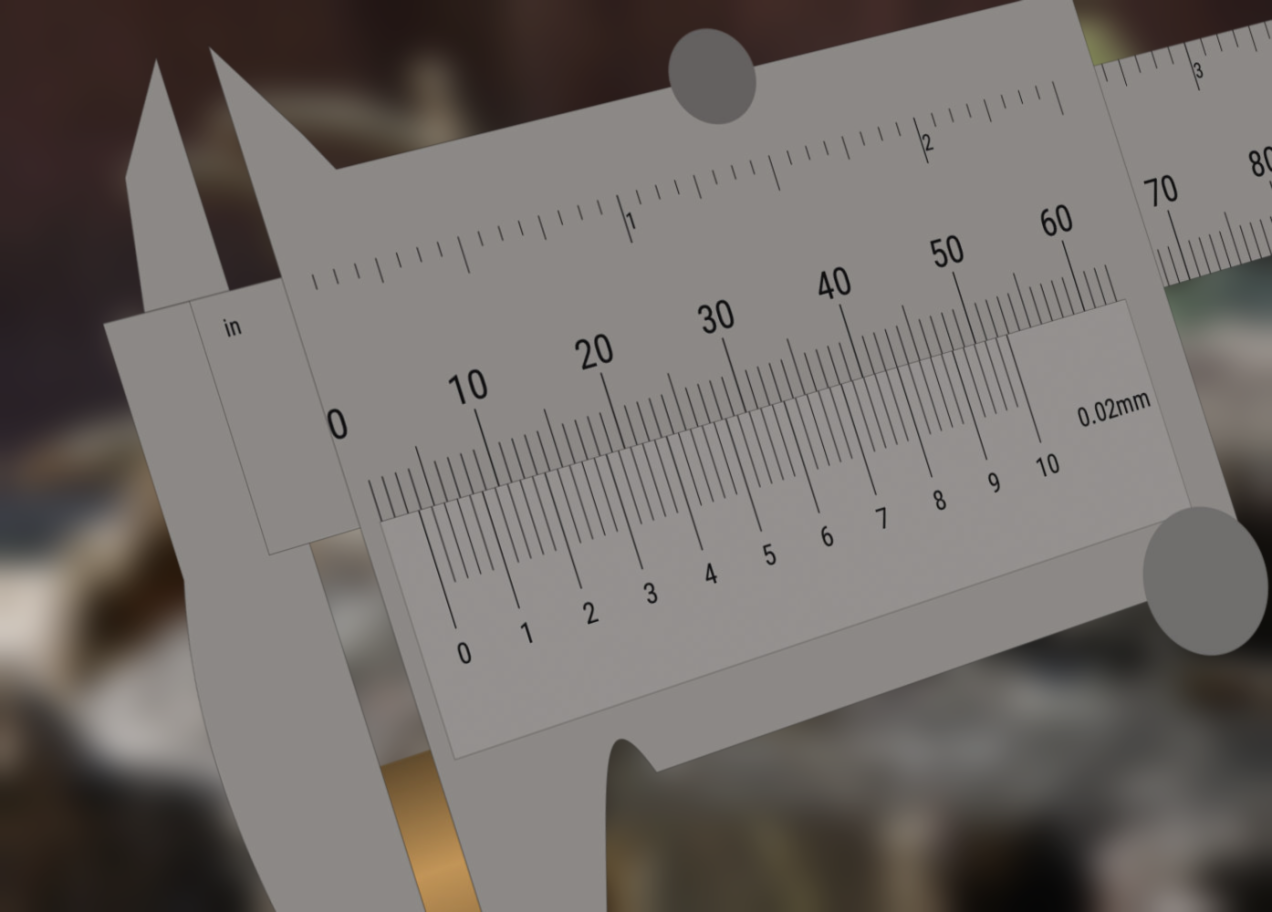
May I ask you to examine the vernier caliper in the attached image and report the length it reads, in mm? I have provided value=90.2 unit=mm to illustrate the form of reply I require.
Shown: value=3.8 unit=mm
